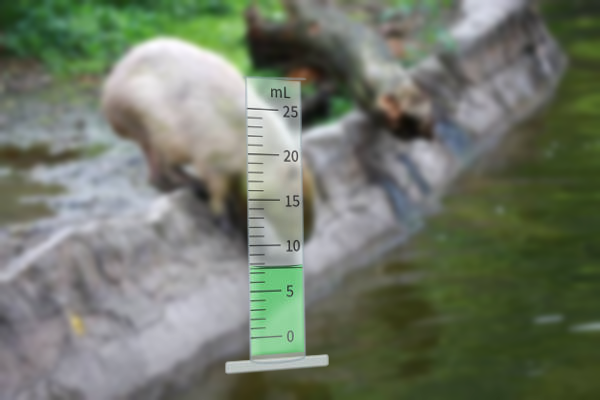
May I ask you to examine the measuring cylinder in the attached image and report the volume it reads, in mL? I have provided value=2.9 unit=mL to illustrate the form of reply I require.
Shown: value=7.5 unit=mL
